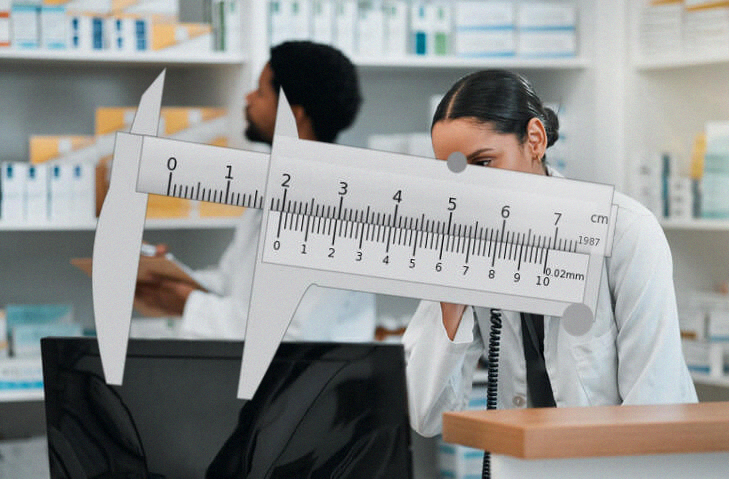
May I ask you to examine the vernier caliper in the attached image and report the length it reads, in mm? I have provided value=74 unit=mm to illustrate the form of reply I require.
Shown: value=19.8 unit=mm
